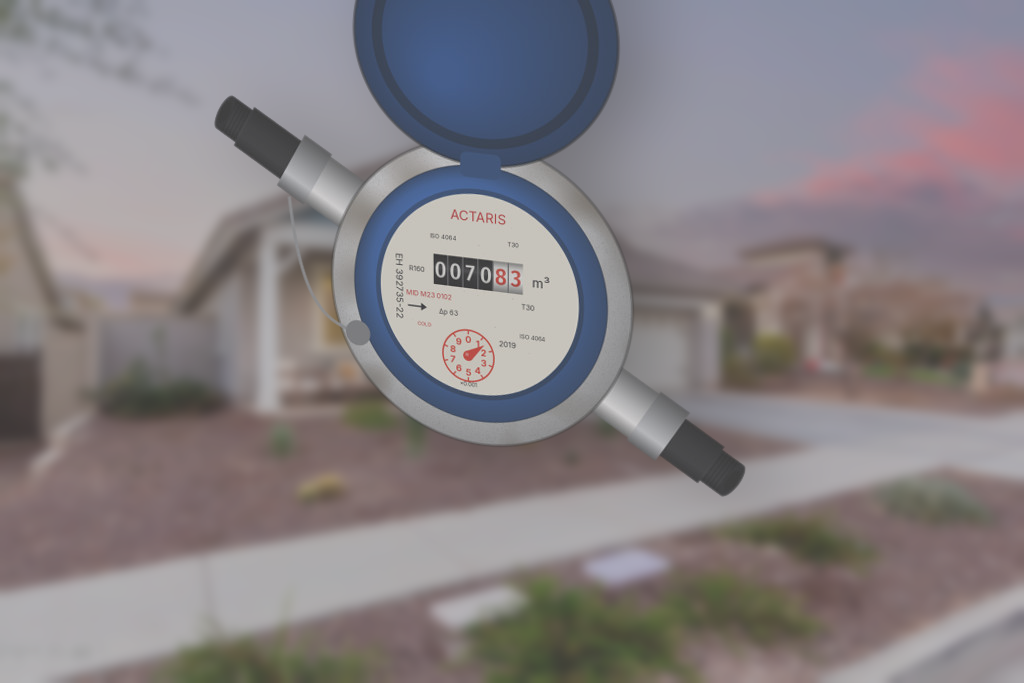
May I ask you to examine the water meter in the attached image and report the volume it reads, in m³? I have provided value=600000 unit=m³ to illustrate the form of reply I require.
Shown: value=70.831 unit=m³
